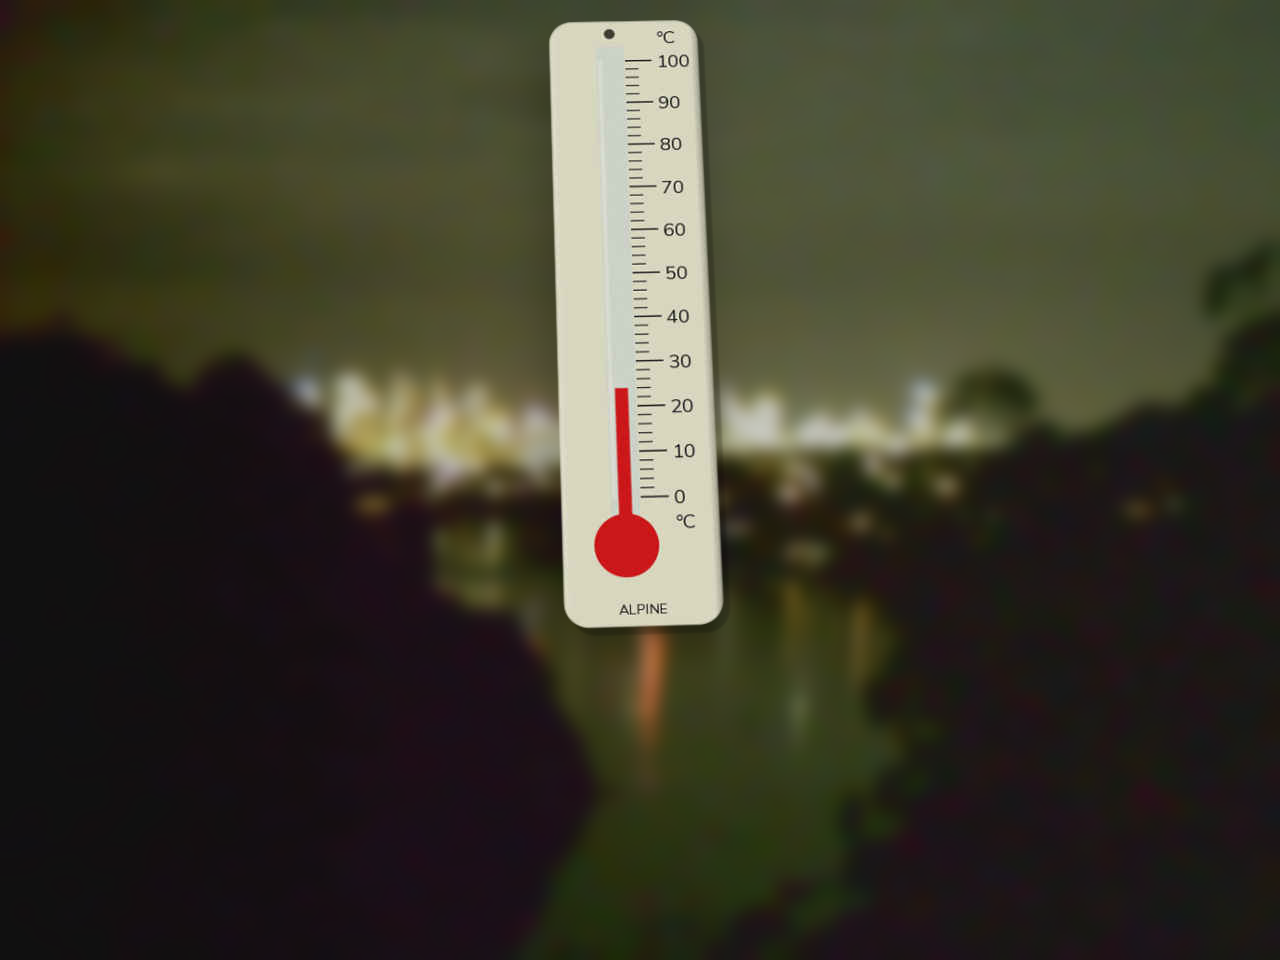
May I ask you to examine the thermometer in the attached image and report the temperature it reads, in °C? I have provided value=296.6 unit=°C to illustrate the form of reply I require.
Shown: value=24 unit=°C
